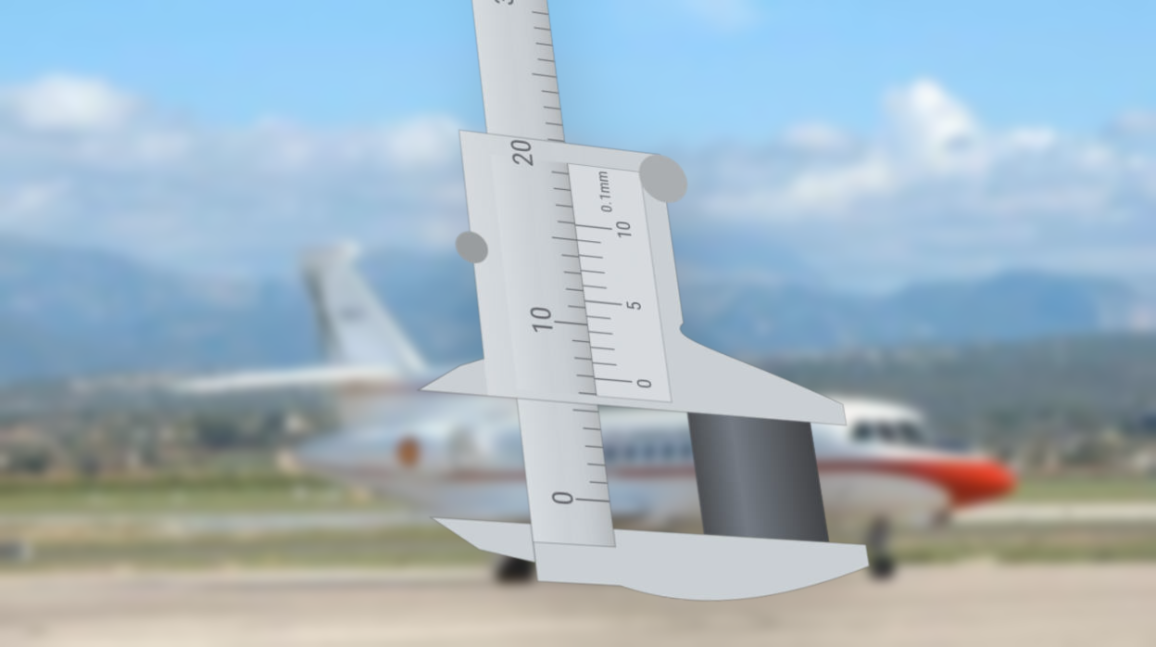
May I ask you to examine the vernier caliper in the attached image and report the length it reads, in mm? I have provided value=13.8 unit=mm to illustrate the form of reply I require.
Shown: value=6.9 unit=mm
